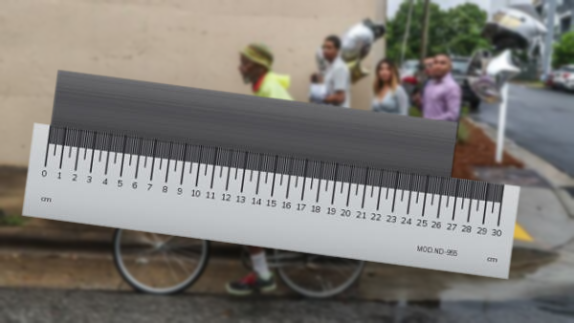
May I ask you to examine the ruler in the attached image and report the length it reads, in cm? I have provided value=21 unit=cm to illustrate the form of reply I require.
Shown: value=26.5 unit=cm
